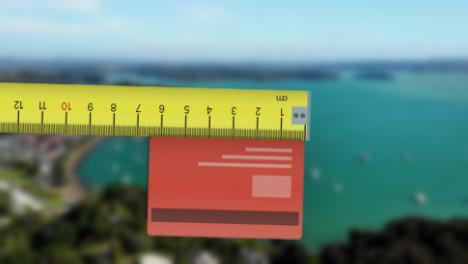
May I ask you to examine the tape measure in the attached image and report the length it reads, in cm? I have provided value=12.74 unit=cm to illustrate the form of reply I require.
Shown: value=6.5 unit=cm
